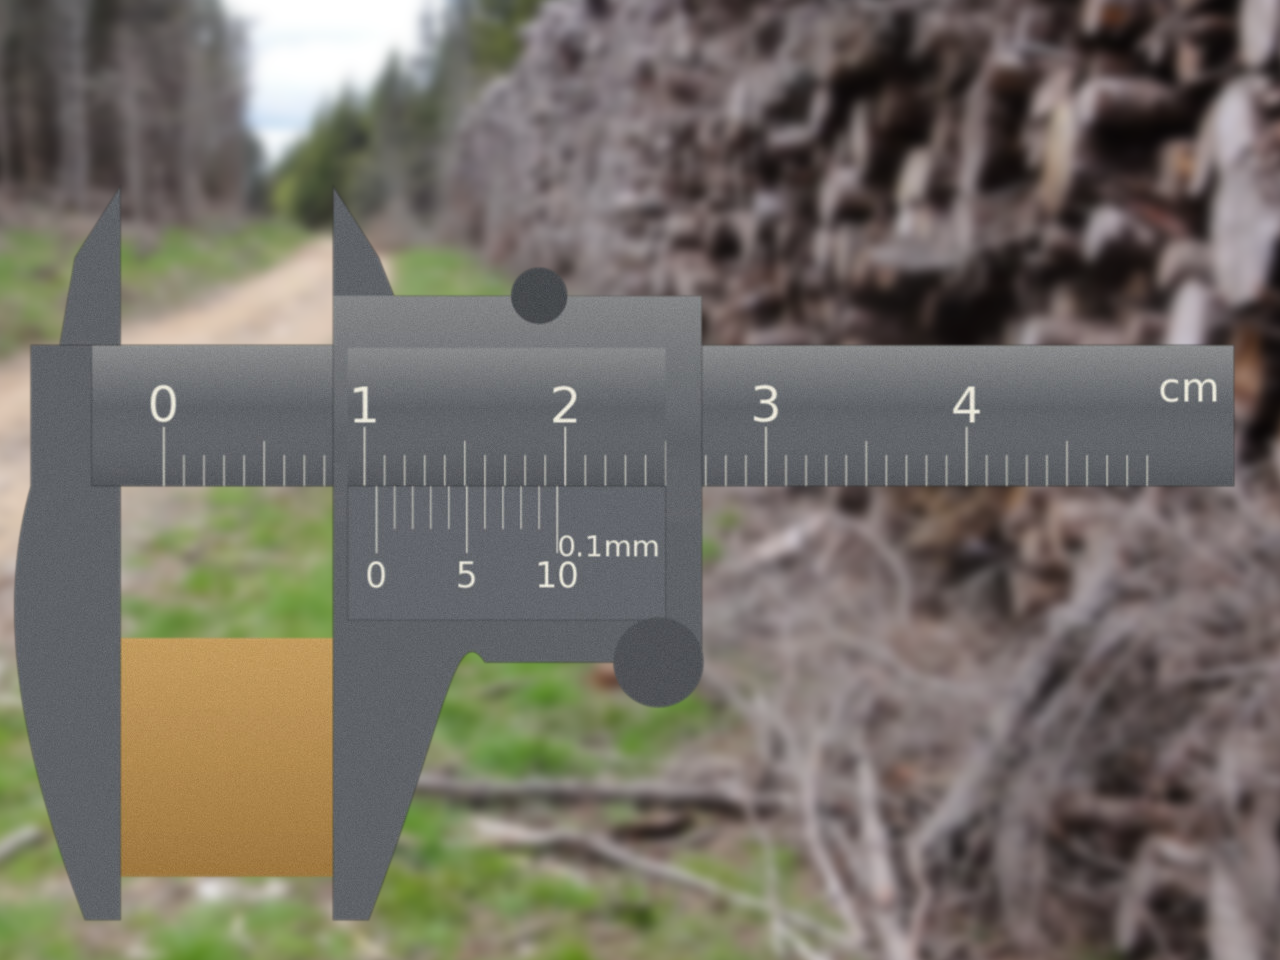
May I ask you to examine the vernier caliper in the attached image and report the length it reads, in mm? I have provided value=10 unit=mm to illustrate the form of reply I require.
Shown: value=10.6 unit=mm
